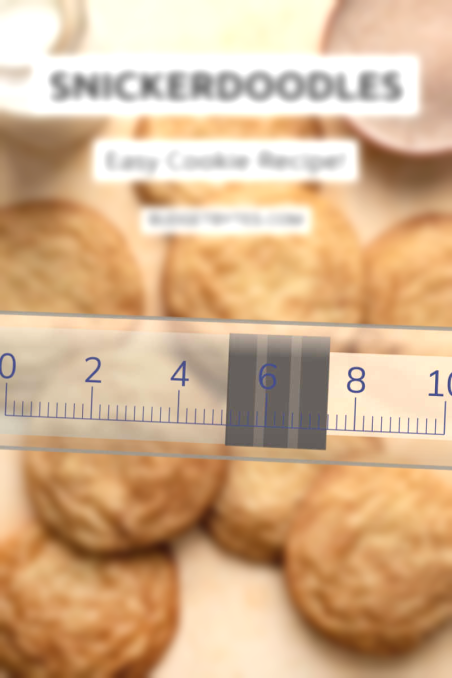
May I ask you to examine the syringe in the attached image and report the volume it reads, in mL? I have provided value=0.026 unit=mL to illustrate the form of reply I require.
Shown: value=5.1 unit=mL
